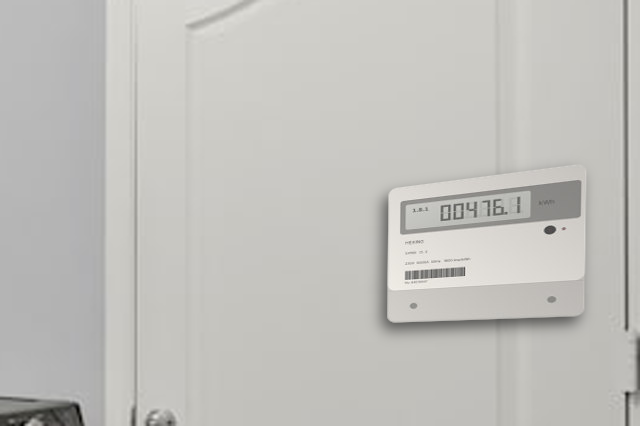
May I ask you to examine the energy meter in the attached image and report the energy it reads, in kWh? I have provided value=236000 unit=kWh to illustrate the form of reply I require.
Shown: value=476.1 unit=kWh
